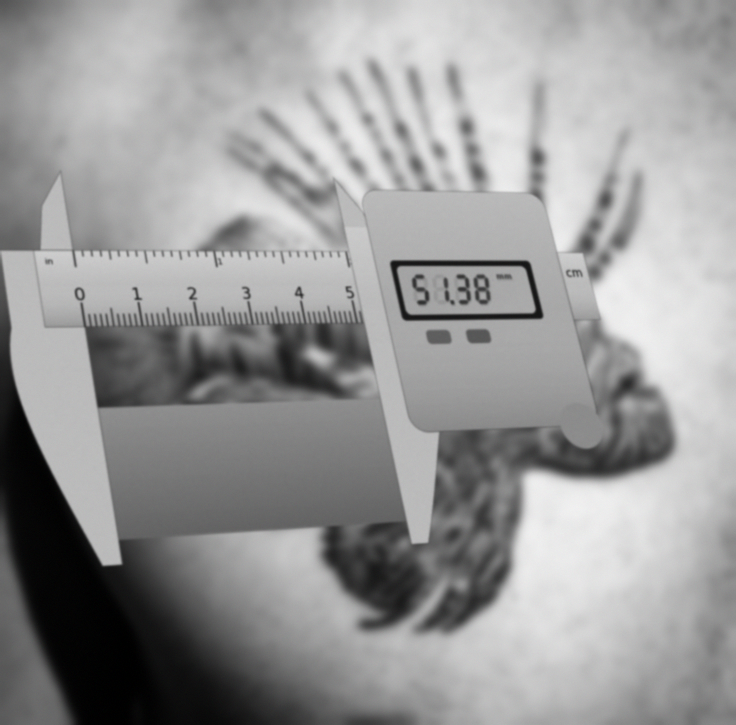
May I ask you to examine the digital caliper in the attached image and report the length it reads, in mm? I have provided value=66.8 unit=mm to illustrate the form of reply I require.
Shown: value=51.38 unit=mm
